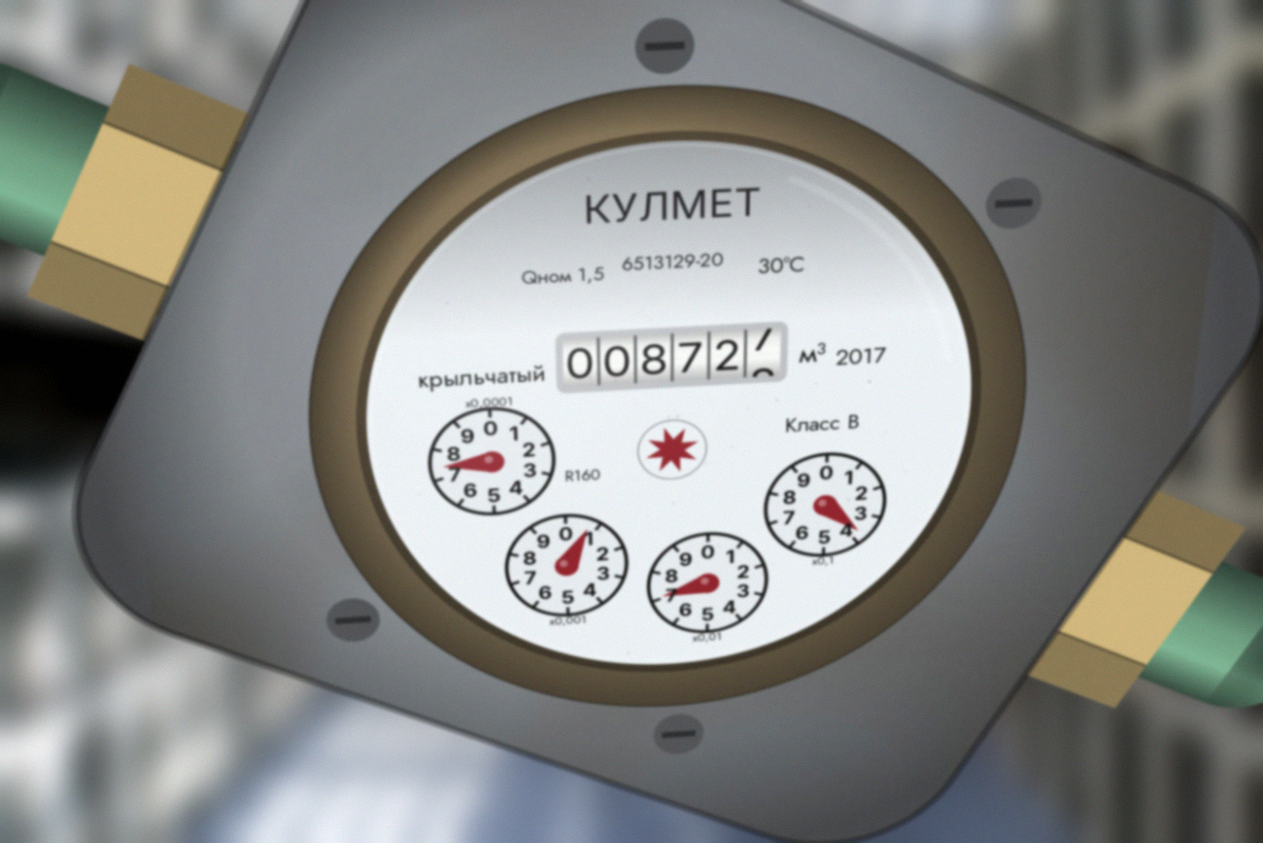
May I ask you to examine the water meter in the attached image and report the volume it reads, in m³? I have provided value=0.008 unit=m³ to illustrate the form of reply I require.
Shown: value=8727.3707 unit=m³
